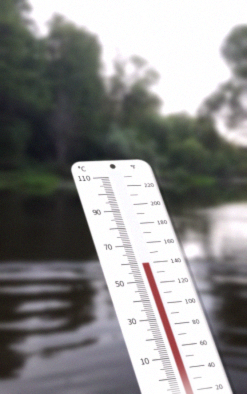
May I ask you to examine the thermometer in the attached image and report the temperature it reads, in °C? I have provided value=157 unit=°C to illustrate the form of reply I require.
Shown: value=60 unit=°C
